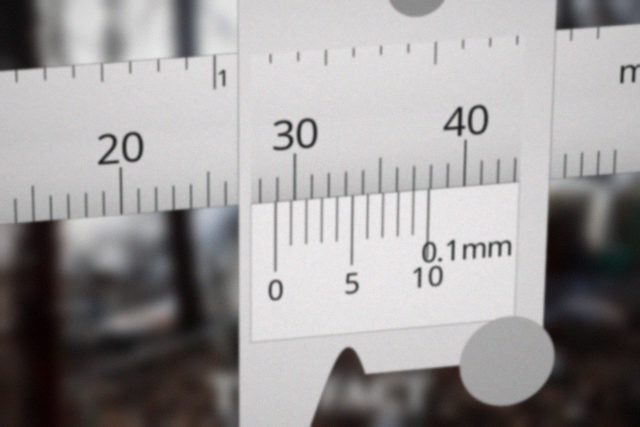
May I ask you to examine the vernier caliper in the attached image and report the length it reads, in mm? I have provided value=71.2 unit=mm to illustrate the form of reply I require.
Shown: value=28.9 unit=mm
